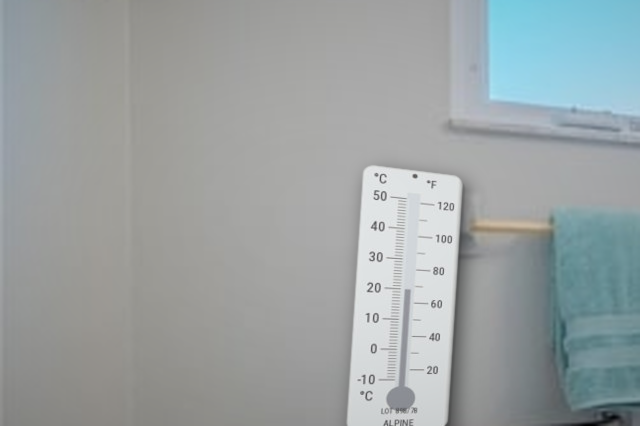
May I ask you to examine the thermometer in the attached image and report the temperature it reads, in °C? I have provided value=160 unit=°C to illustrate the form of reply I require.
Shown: value=20 unit=°C
